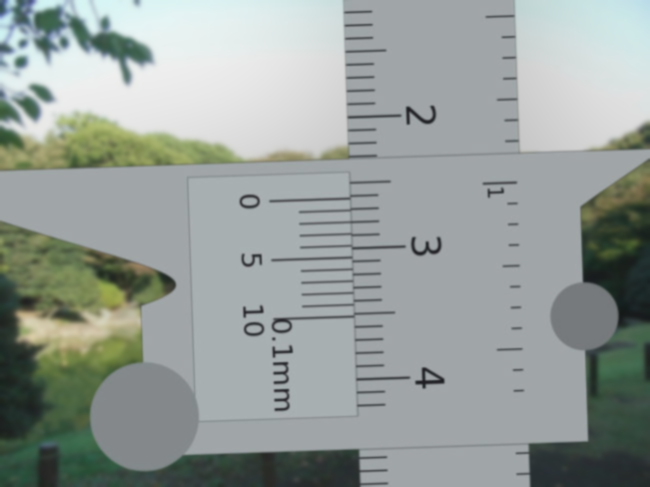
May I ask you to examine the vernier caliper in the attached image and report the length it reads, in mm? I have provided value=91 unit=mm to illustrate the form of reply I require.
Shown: value=26.2 unit=mm
